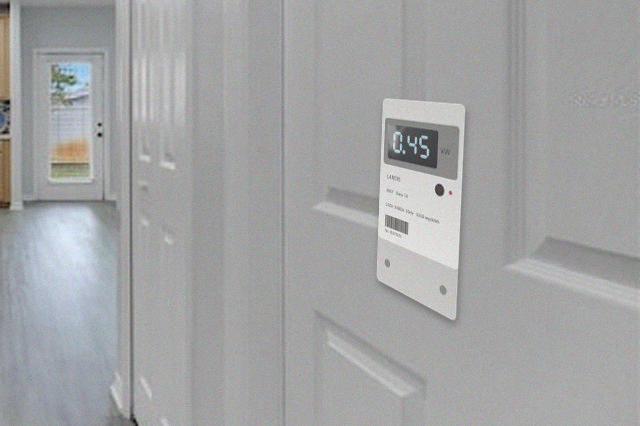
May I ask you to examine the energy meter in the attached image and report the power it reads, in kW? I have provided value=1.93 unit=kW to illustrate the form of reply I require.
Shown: value=0.45 unit=kW
